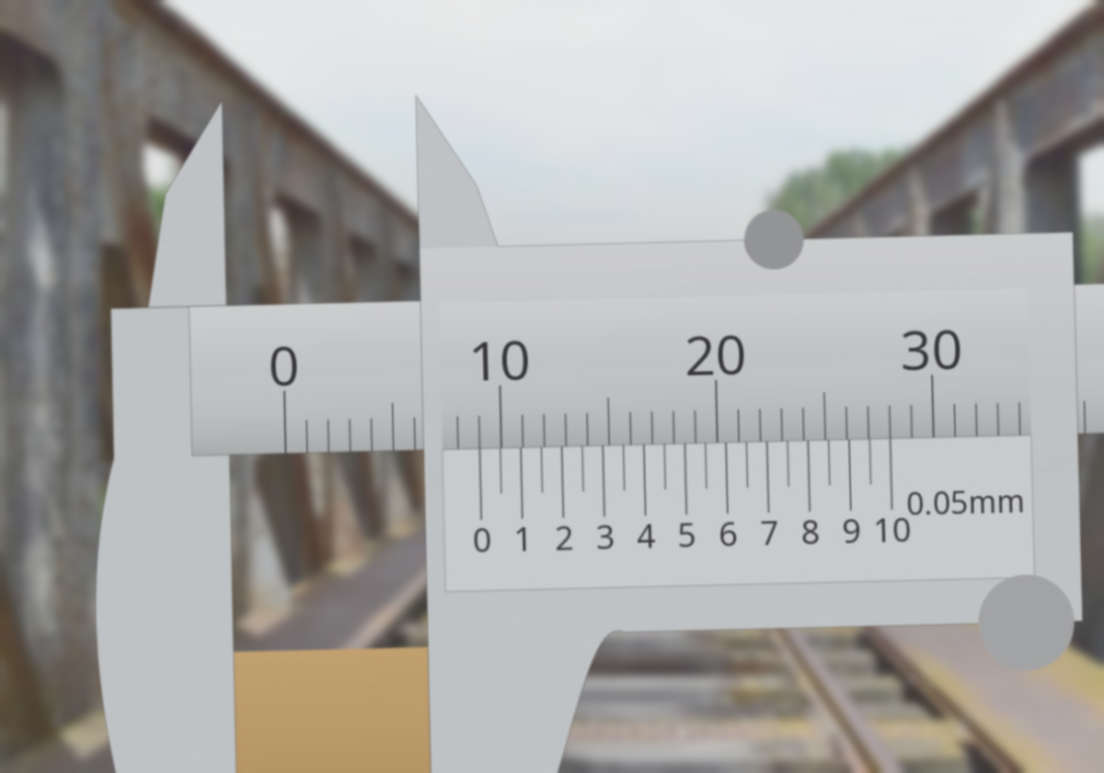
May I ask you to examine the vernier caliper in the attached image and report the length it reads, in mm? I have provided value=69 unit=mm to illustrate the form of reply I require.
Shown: value=9.0 unit=mm
